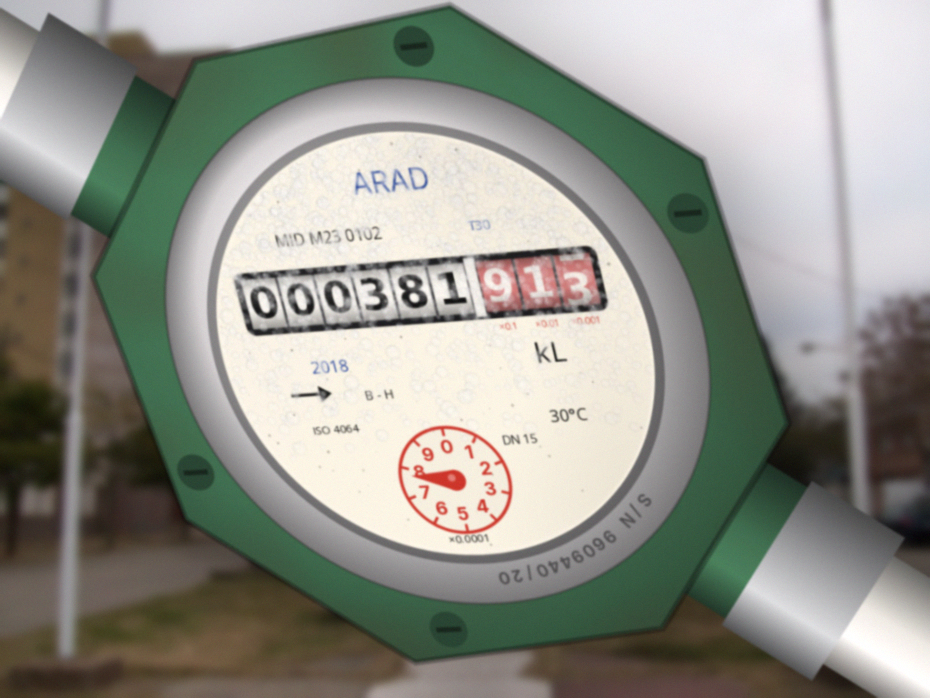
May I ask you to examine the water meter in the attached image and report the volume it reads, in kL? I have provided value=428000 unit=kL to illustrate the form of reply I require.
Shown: value=381.9127 unit=kL
